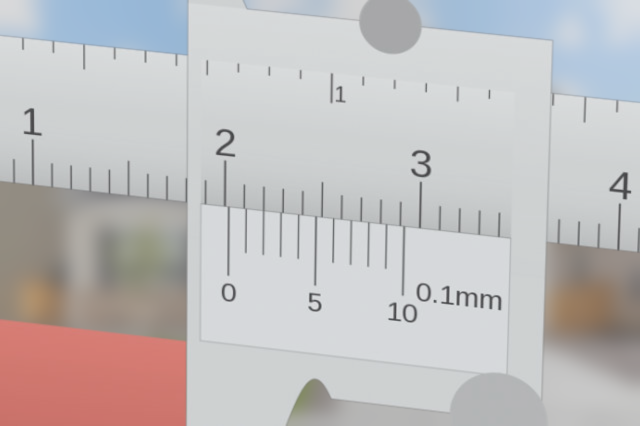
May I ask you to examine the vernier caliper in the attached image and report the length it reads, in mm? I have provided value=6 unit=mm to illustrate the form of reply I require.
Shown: value=20.2 unit=mm
